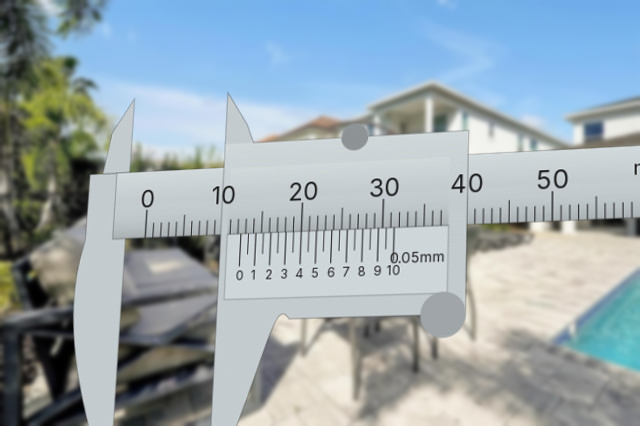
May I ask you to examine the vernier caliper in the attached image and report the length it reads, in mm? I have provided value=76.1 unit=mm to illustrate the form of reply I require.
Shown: value=12.4 unit=mm
